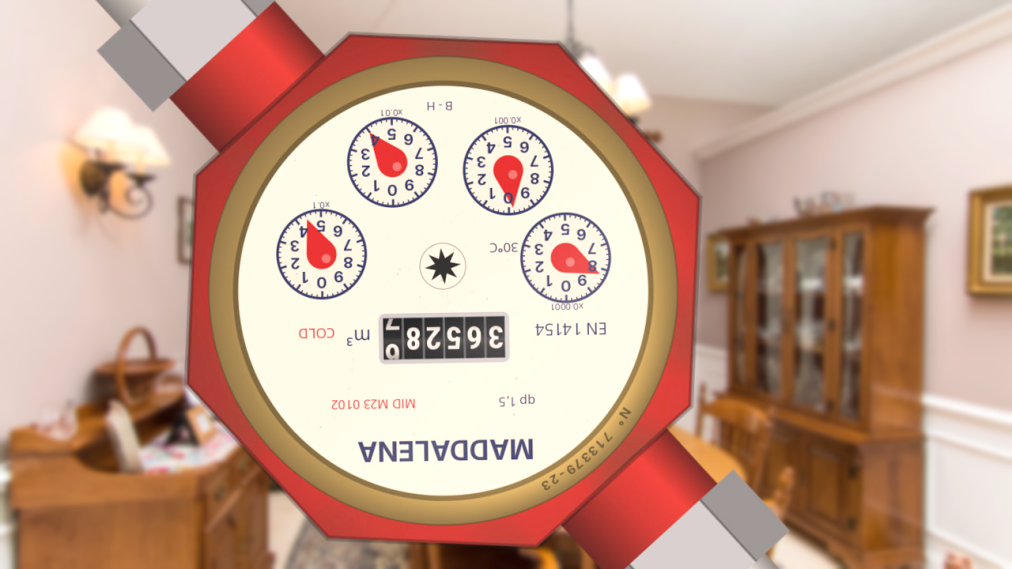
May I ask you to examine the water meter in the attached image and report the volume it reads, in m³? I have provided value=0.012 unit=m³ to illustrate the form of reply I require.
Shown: value=365286.4398 unit=m³
